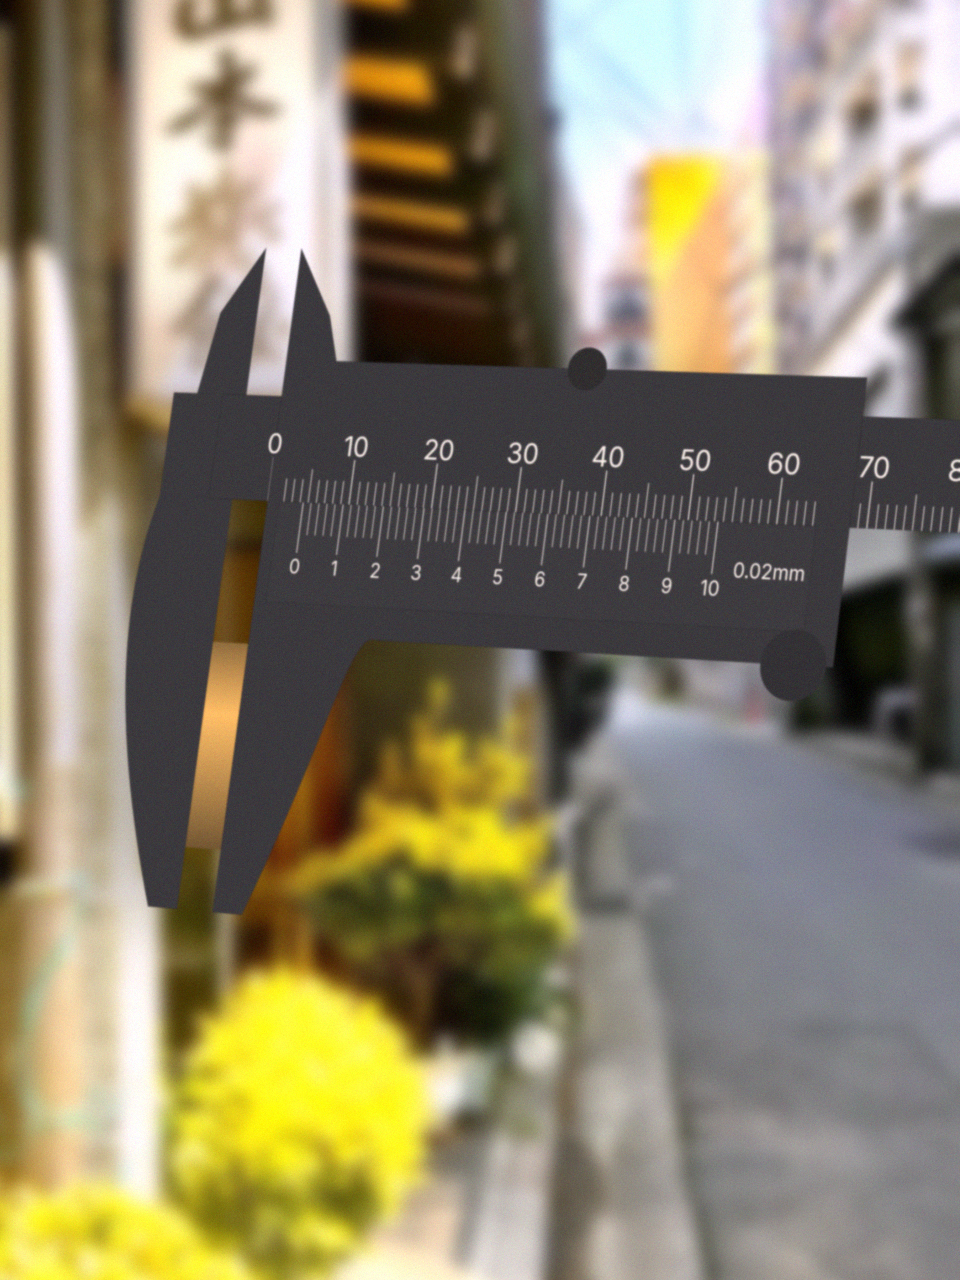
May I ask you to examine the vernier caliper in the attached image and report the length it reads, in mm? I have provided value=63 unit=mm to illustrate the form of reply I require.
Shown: value=4.4 unit=mm
